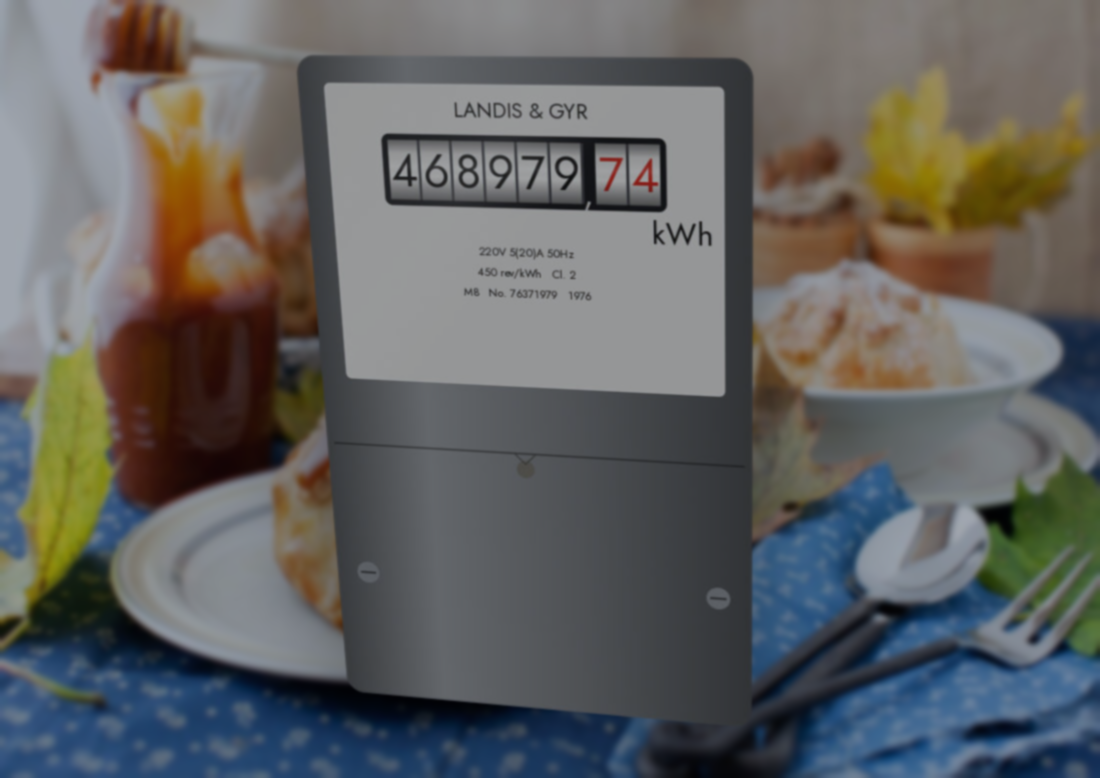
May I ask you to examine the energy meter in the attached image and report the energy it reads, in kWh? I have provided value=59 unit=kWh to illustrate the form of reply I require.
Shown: value=468979.74 unit=kWh
